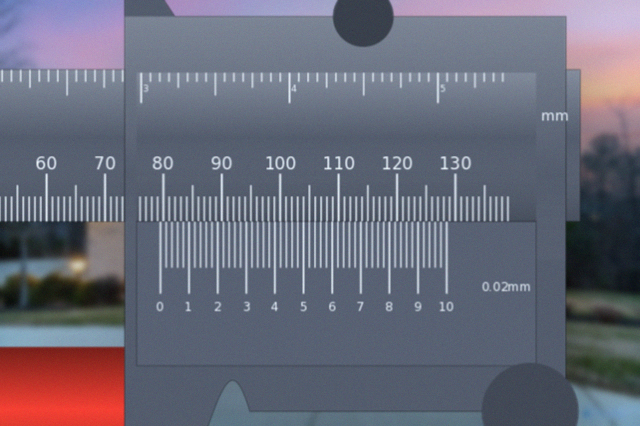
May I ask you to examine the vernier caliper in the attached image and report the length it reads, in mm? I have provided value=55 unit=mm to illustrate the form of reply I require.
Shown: value=79.5 unit=mm
